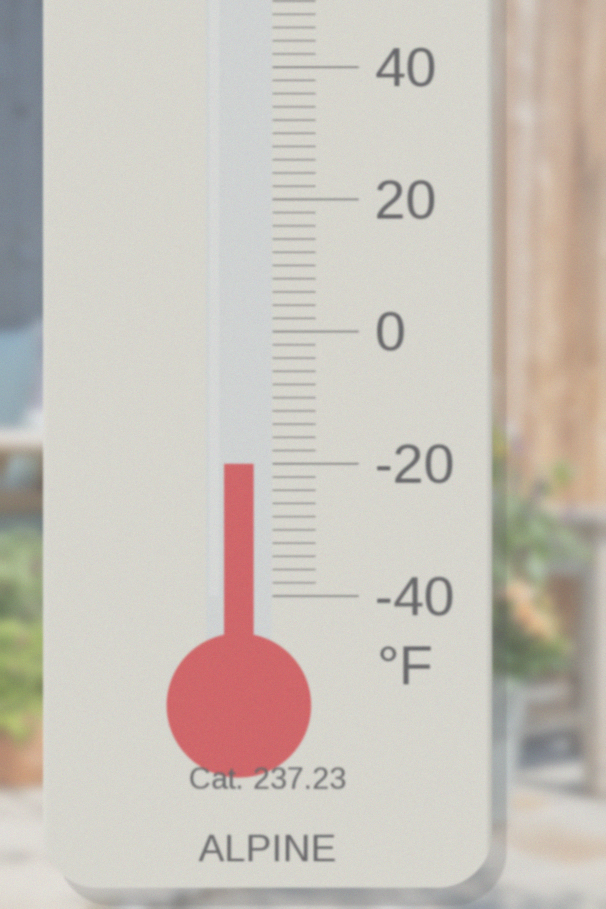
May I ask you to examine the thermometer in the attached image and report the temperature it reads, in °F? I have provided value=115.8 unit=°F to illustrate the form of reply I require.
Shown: value=-20 unit=°F
